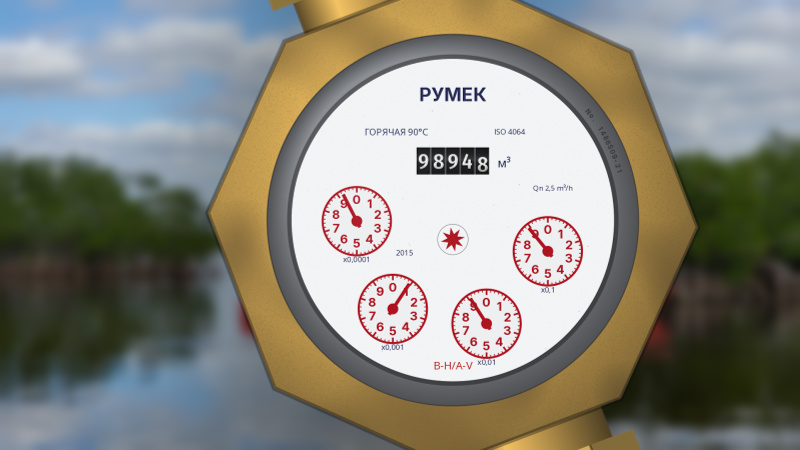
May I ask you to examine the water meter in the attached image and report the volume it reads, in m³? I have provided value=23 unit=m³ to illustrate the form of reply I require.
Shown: value=98947.8909 unit=m³
